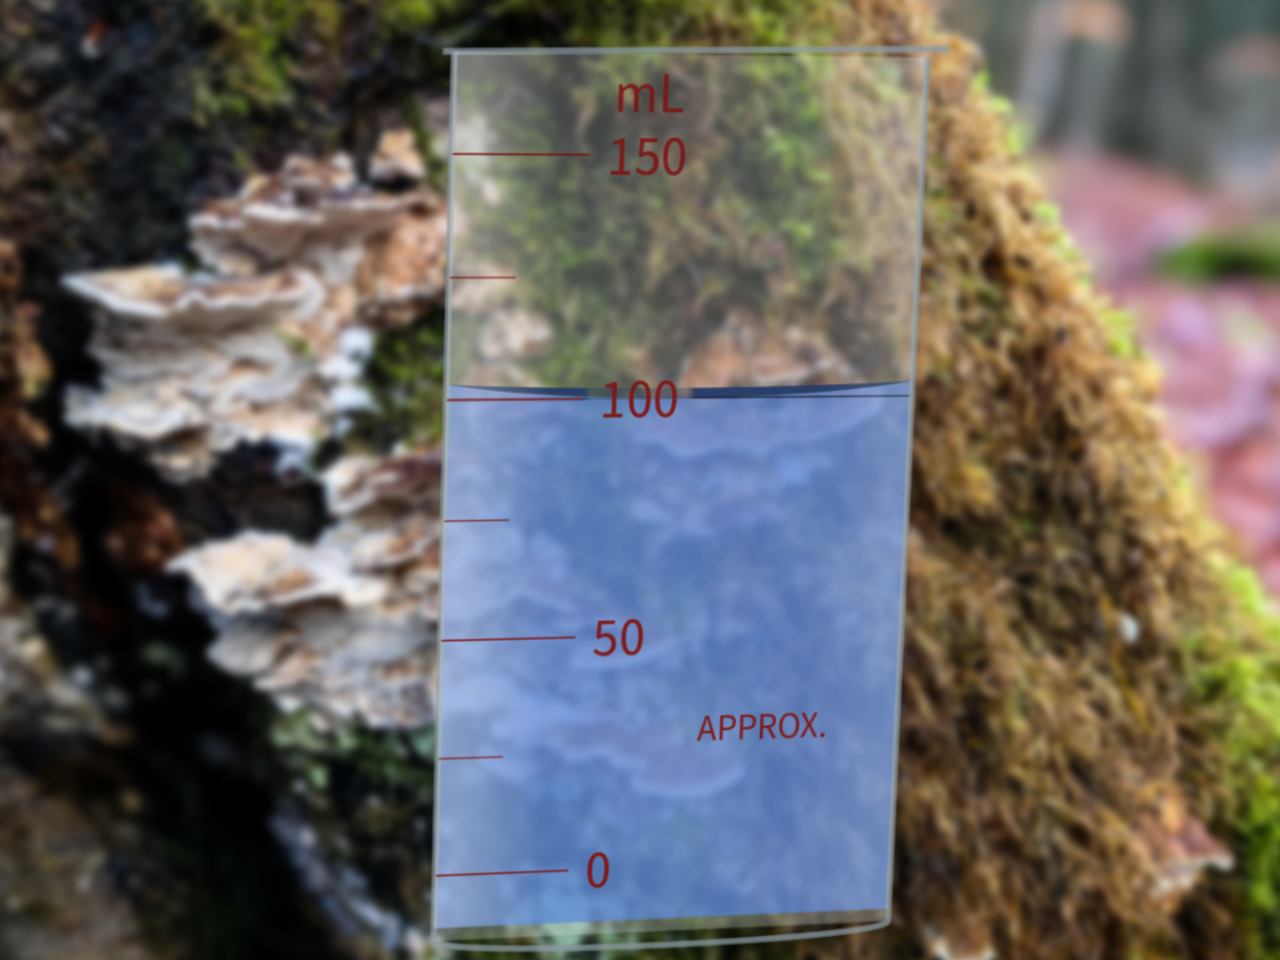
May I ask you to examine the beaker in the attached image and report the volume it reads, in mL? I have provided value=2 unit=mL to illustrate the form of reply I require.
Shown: value=100 unit=mL
